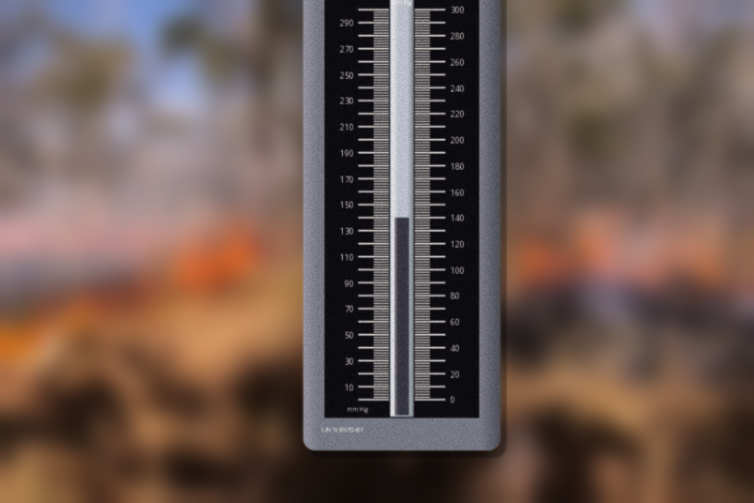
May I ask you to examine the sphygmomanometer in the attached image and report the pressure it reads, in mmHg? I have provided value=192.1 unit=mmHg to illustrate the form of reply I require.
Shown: value=140 unit=mmHg
